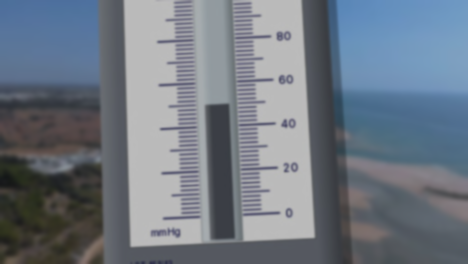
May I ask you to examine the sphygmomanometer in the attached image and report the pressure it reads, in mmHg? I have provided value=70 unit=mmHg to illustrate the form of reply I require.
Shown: value=50 unit=mmHg
